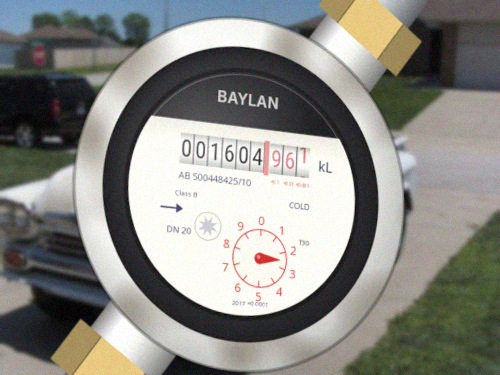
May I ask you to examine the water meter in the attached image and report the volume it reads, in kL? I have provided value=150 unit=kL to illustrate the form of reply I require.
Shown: value=1604.9612 unit=kL
